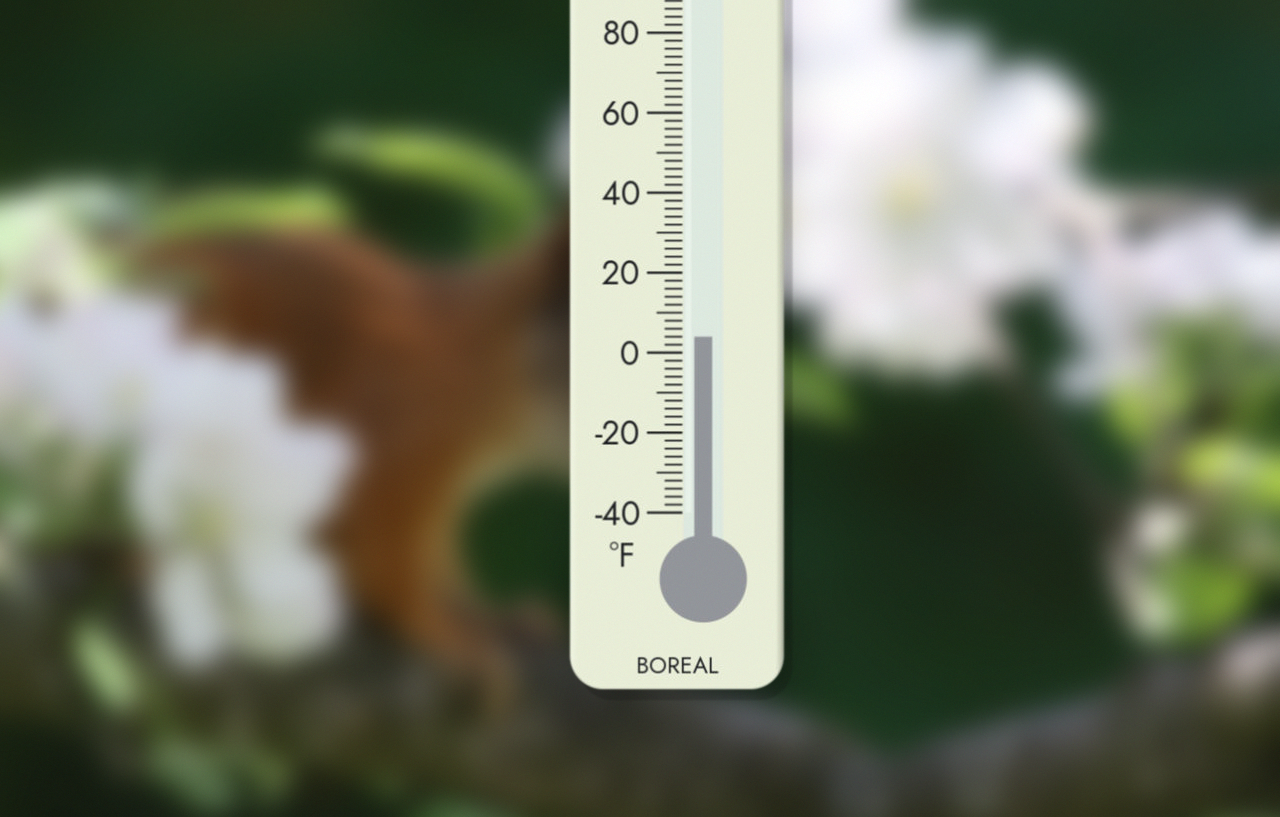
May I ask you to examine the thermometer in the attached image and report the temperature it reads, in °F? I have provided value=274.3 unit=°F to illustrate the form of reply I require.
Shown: value=4 unit=°F
